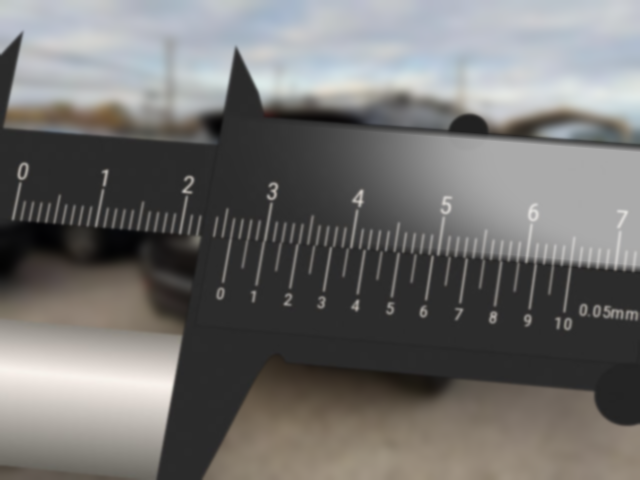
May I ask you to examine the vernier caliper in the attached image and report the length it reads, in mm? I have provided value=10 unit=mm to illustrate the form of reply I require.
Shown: value=26.0 unit=mm
